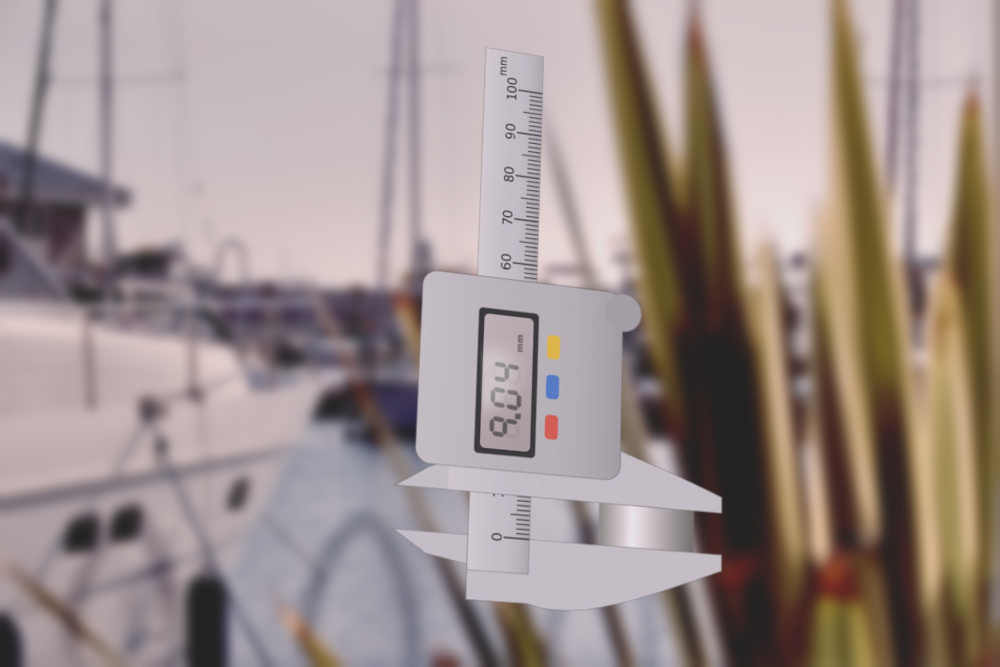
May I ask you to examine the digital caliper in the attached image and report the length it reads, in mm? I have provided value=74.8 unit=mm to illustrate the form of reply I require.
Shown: value=9.04 unit=mm
